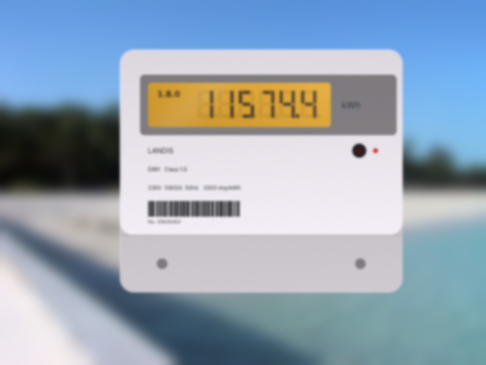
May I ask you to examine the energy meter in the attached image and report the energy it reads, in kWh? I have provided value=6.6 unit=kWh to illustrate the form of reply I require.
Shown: value=11574.4 unit=kWh
